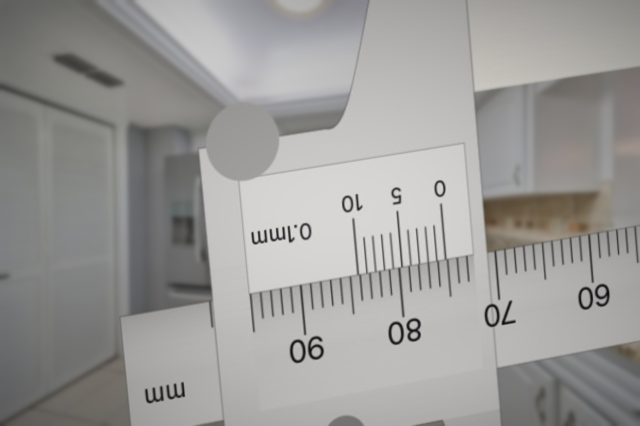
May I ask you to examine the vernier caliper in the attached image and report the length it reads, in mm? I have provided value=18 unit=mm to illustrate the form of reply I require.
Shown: value=75.2 unit=mm
